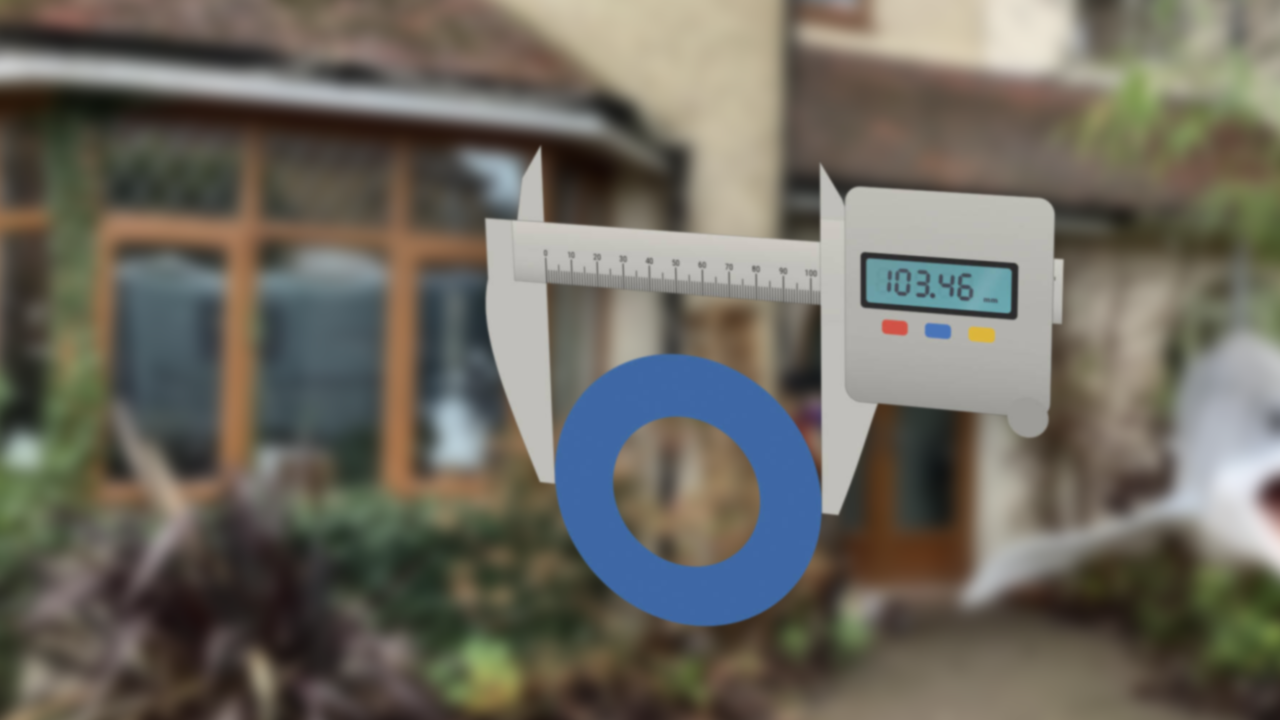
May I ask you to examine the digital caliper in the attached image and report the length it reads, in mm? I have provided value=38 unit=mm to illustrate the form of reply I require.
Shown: value=103.46 unit=mm
